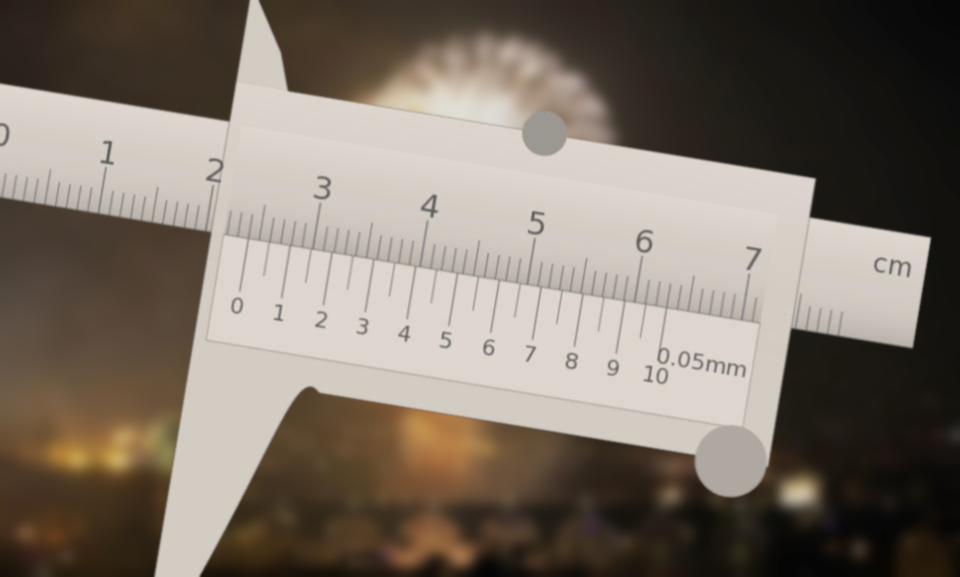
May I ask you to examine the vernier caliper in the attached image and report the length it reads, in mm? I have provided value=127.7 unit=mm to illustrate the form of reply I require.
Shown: value=24.0 unit=mm
